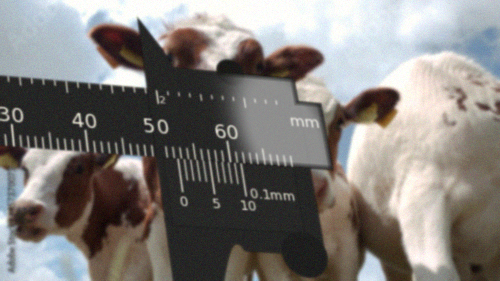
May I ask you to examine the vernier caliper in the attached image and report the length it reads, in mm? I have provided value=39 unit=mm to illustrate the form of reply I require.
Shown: value=52.5 unit=mm
